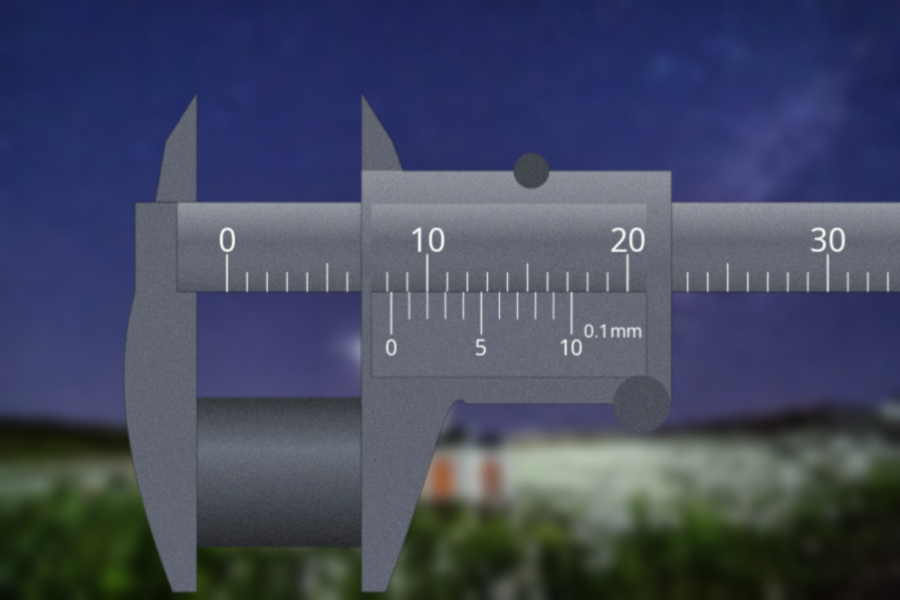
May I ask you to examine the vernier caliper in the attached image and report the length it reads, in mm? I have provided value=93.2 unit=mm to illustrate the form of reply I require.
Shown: value=8.2 unit=mm
